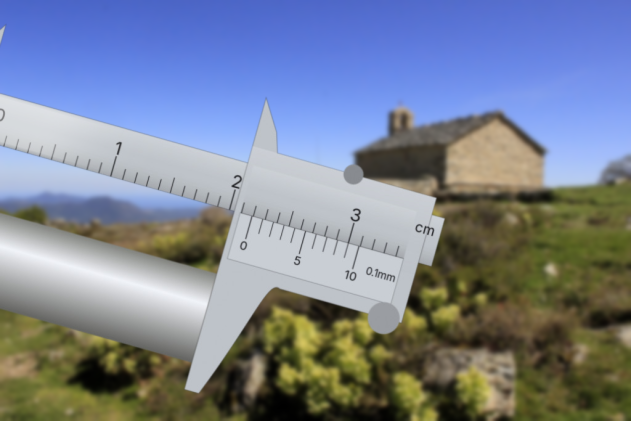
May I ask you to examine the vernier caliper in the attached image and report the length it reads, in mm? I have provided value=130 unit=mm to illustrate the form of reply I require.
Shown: value=21.9 unit=mm
